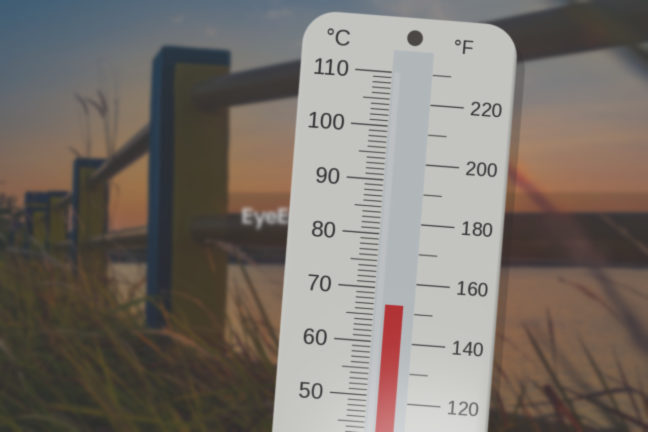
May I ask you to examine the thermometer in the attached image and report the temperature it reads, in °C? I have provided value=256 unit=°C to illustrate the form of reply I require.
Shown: value=67 unit=°C
